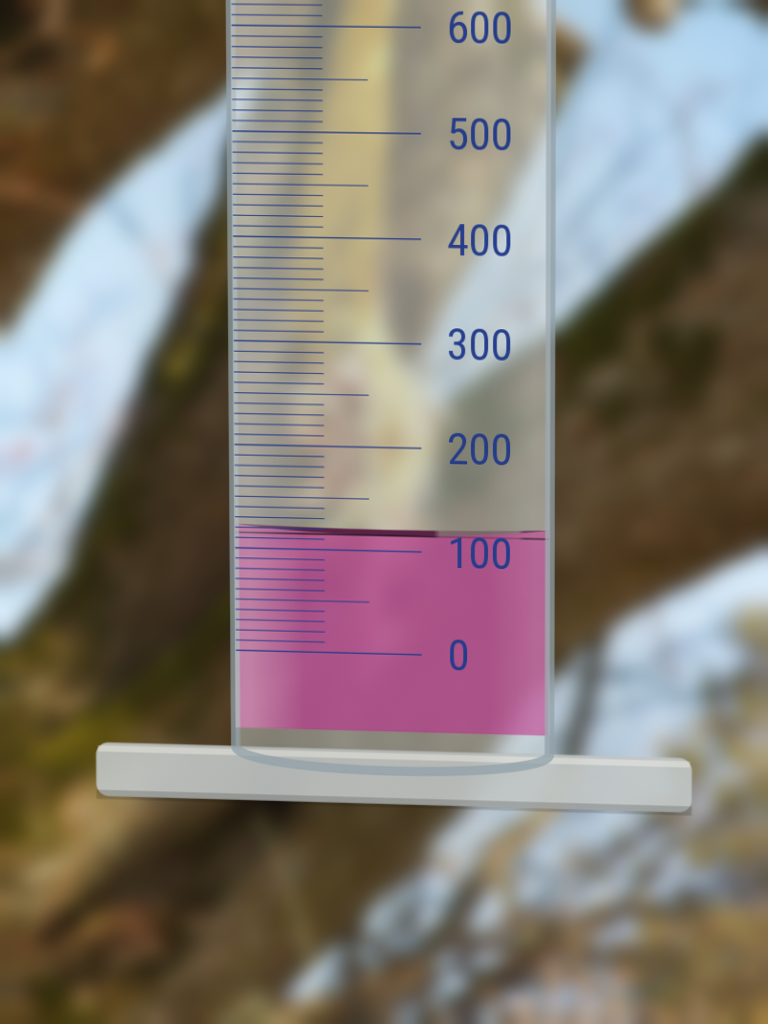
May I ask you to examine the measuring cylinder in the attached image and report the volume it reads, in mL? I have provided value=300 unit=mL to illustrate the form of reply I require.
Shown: value=115 unit=mL
